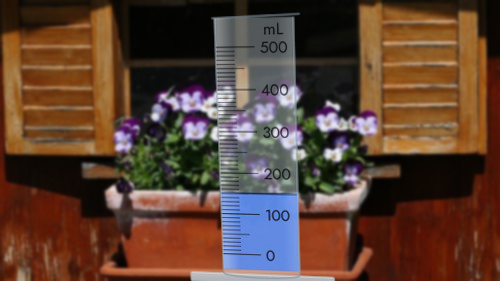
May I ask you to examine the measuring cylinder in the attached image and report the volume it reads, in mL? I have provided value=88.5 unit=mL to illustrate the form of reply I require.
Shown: value=150 unit=mL
